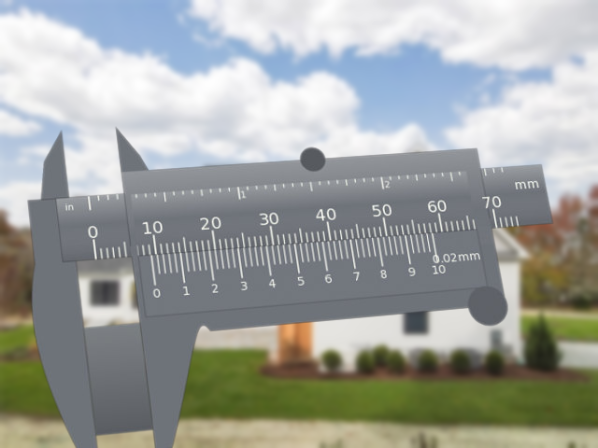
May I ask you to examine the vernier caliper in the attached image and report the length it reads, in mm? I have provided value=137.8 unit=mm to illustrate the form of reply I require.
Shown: value=9.2 unit=mm
